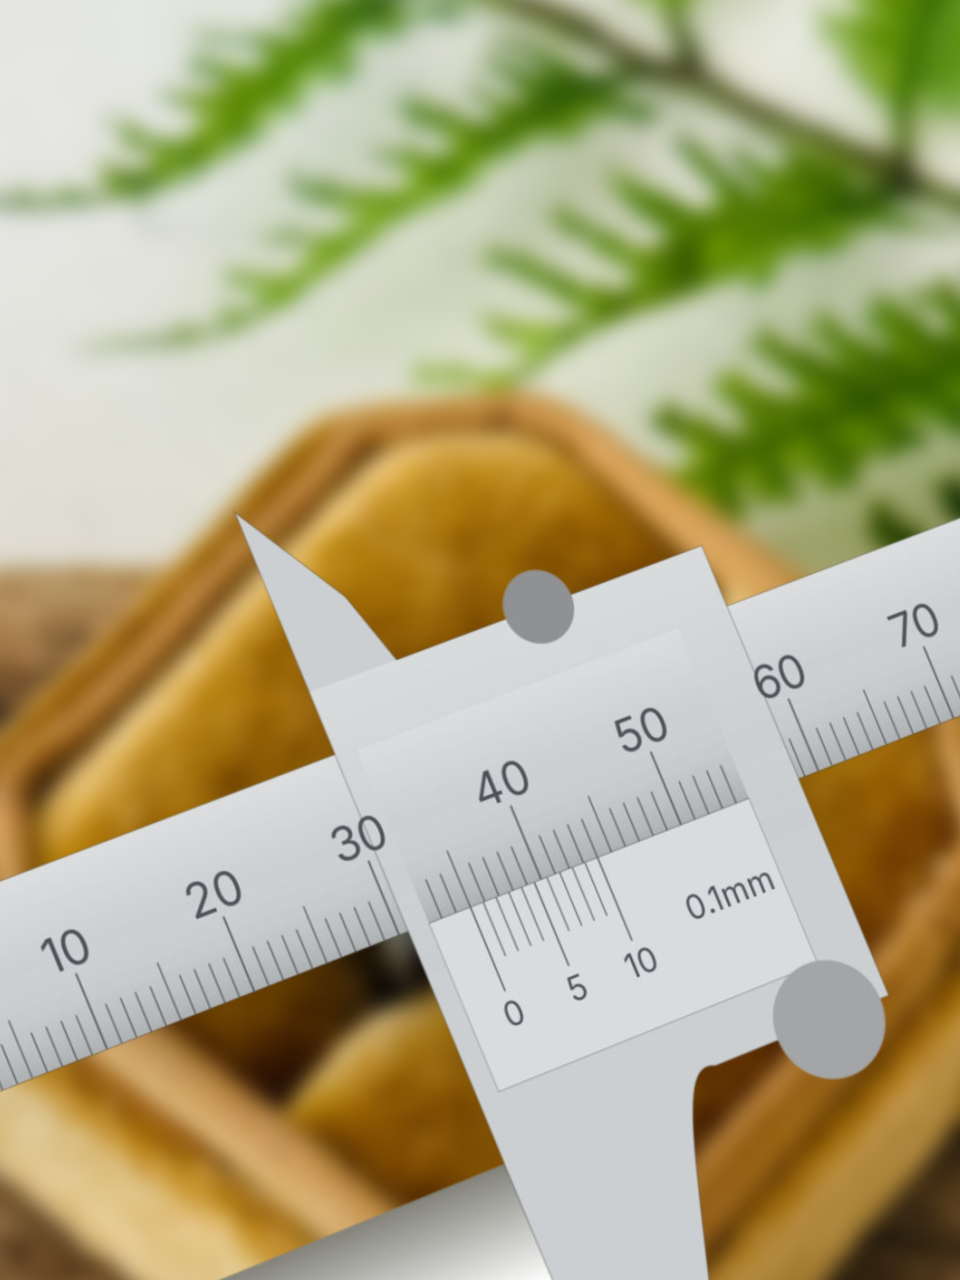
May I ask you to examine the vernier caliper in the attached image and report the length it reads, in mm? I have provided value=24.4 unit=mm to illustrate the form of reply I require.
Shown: value=35.0 unit=mm
